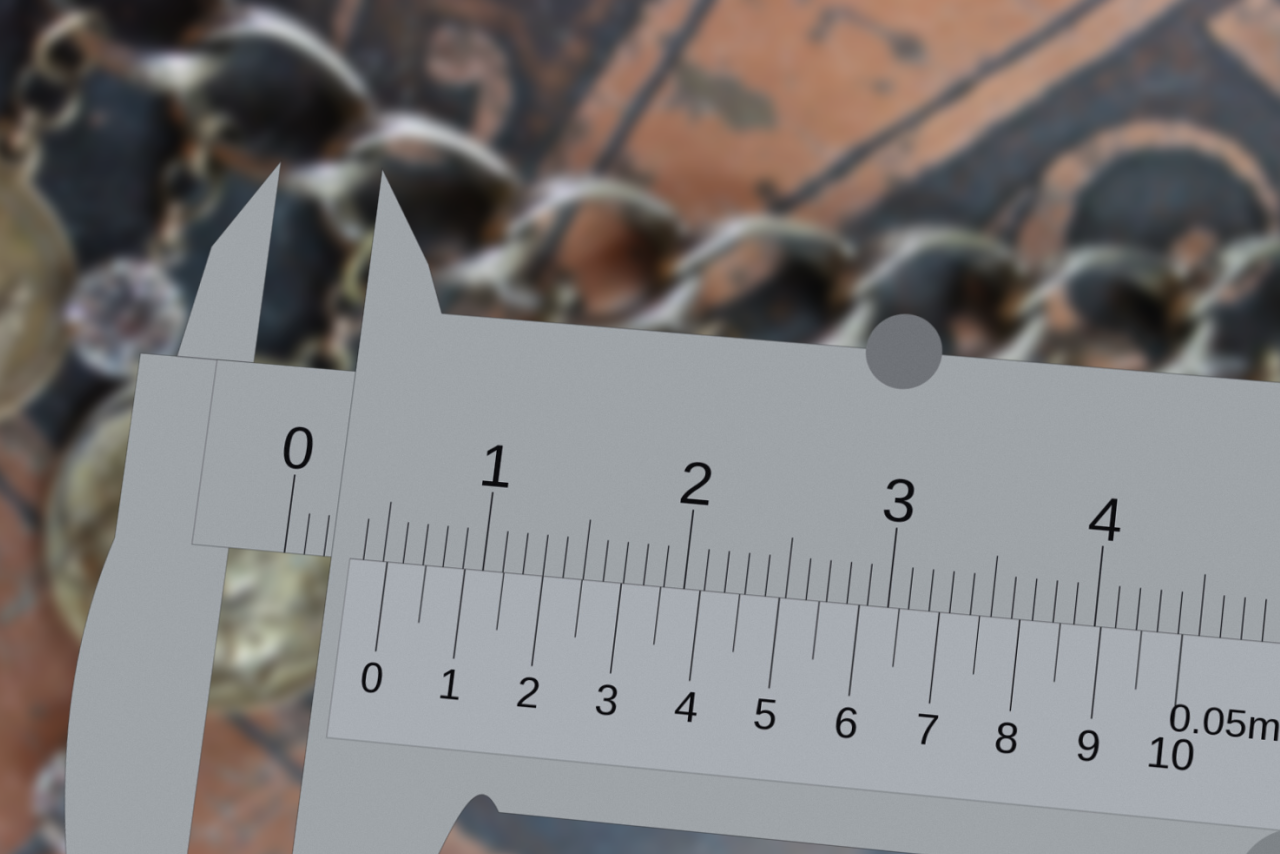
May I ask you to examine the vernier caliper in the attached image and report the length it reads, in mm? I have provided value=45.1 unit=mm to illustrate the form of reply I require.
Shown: value=5.2 unit=mm
